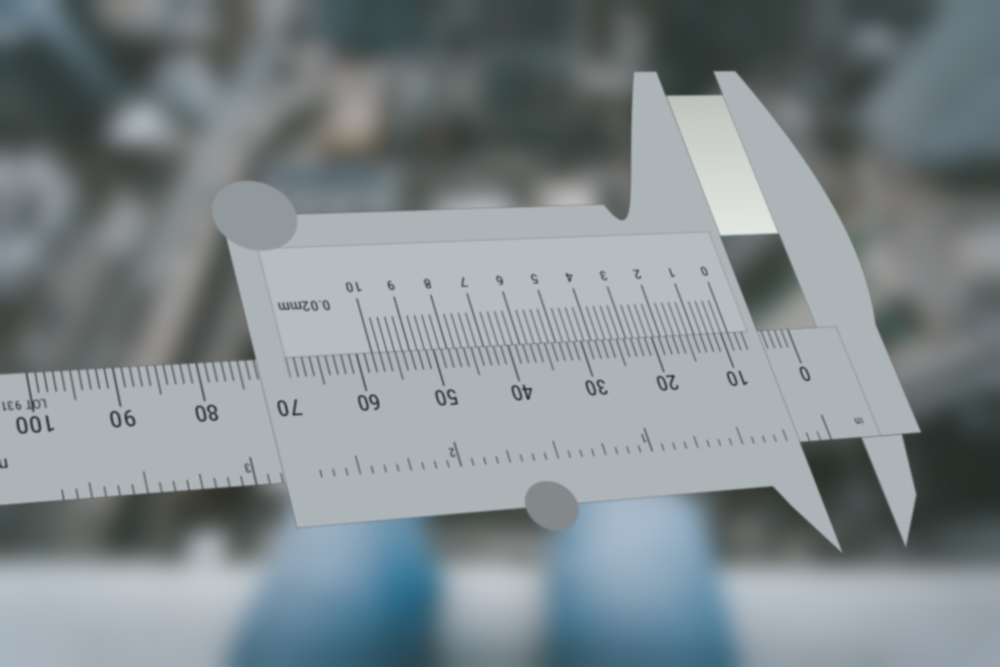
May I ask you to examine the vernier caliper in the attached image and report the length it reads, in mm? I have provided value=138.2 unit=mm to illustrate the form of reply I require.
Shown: value=9.0 unit=mm
